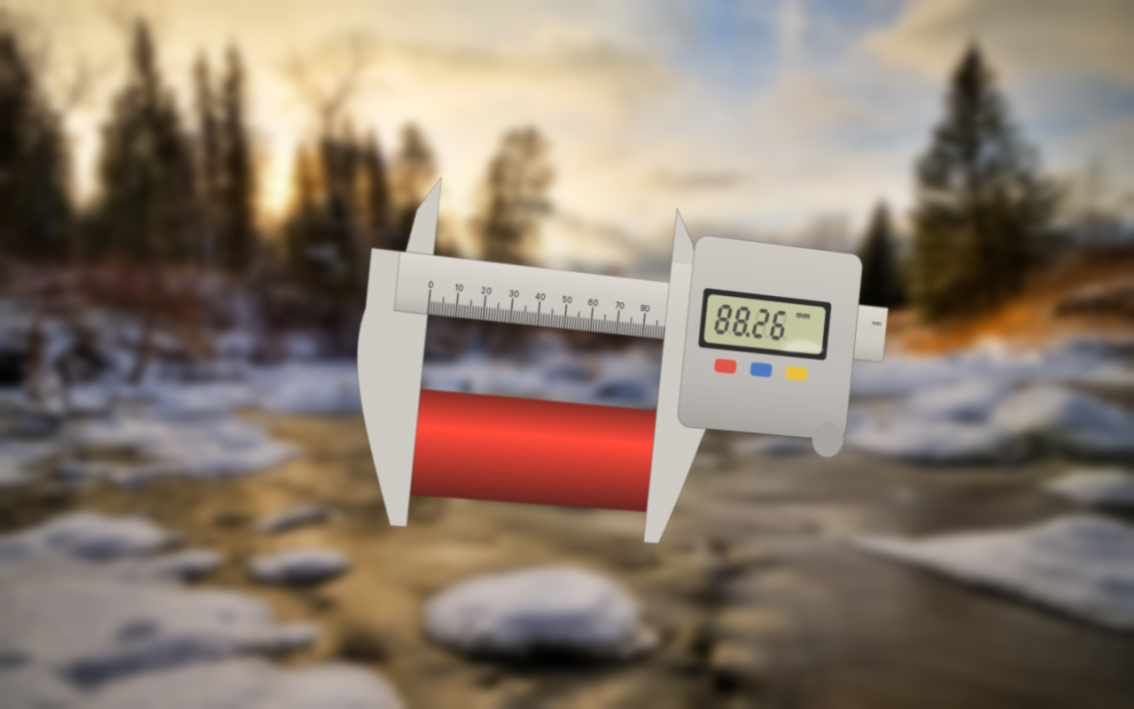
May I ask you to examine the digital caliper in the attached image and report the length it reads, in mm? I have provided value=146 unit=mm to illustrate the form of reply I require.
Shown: value=88.26 unit=mm
